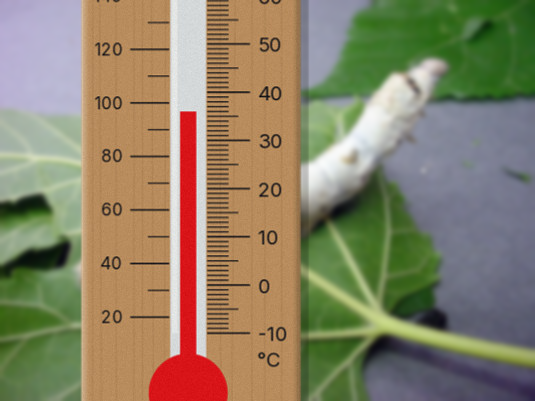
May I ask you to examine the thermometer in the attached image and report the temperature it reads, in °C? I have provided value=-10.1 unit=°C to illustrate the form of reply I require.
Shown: value=36 unit=°C
